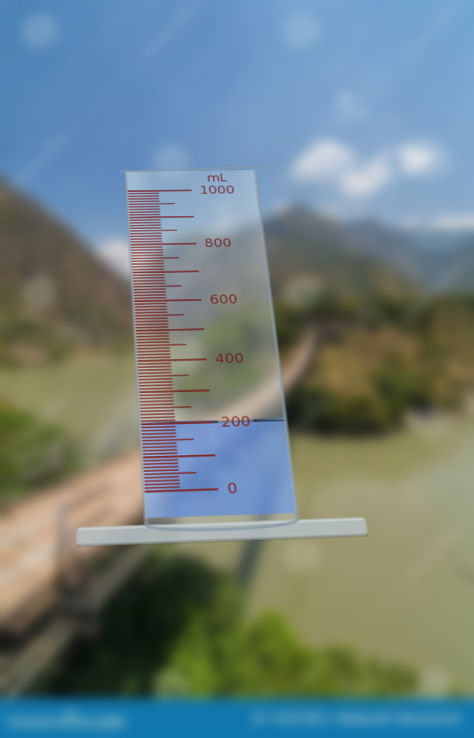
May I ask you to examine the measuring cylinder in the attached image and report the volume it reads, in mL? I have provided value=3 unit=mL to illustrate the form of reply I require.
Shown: value=200 unit=mL
